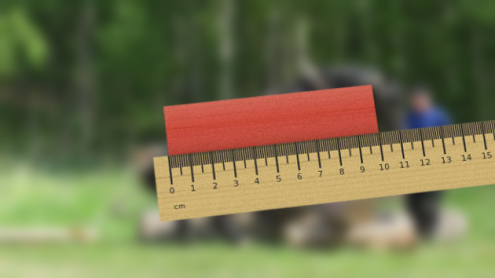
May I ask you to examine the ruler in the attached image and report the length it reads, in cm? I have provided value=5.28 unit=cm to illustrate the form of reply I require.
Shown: value=10 unit=cm
